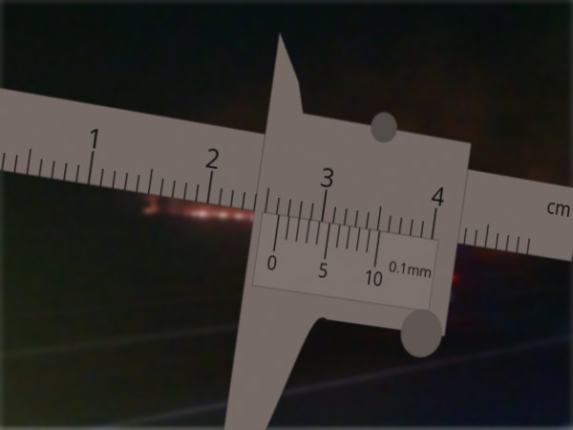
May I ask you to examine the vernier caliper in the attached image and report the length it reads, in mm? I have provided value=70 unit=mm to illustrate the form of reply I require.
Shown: value=26.2 unit=mm
